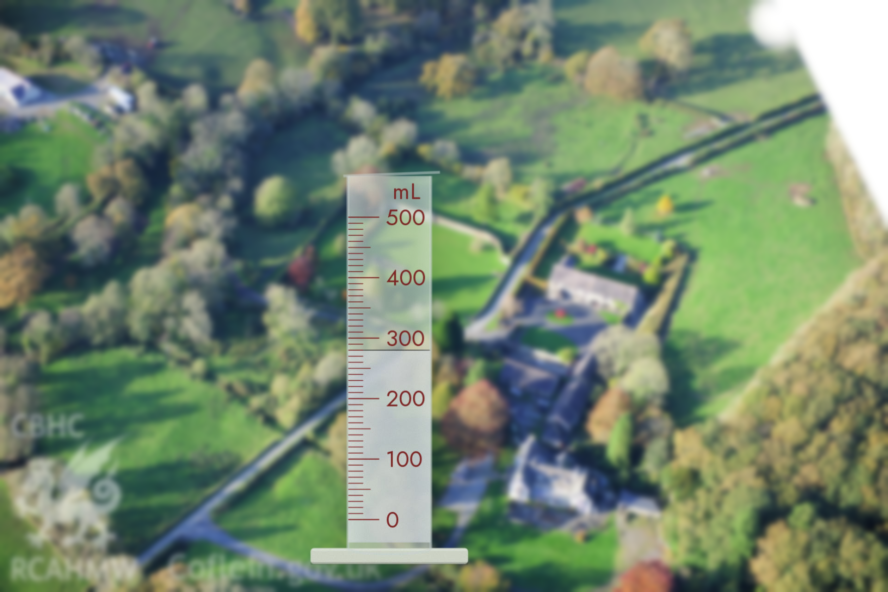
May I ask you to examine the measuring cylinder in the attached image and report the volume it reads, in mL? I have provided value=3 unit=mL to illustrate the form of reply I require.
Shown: value=280 unit=mL
